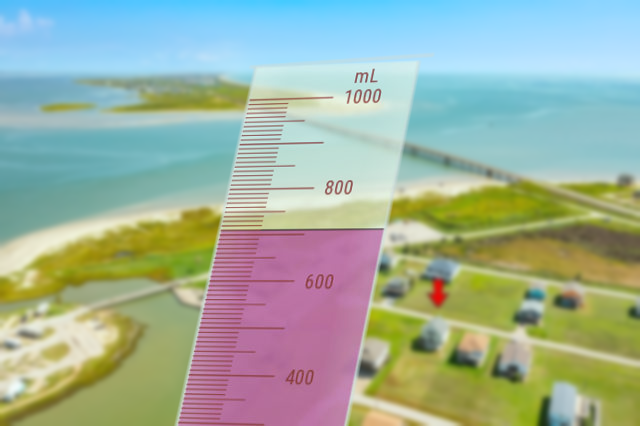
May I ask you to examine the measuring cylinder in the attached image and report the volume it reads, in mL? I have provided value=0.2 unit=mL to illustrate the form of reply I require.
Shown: value=710 unit=mL
